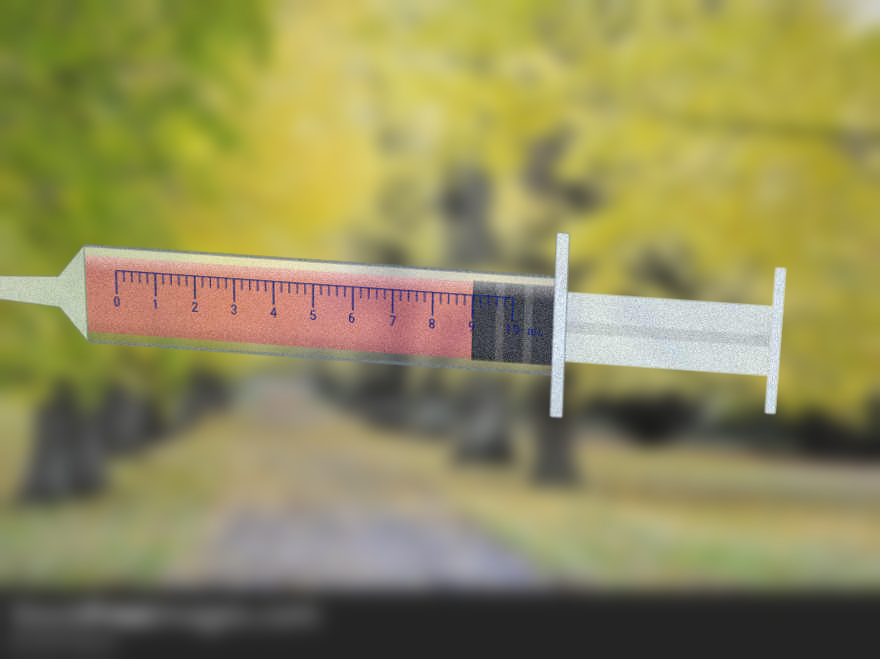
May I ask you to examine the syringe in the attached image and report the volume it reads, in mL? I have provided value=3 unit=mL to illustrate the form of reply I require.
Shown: value=9 unit=mL
